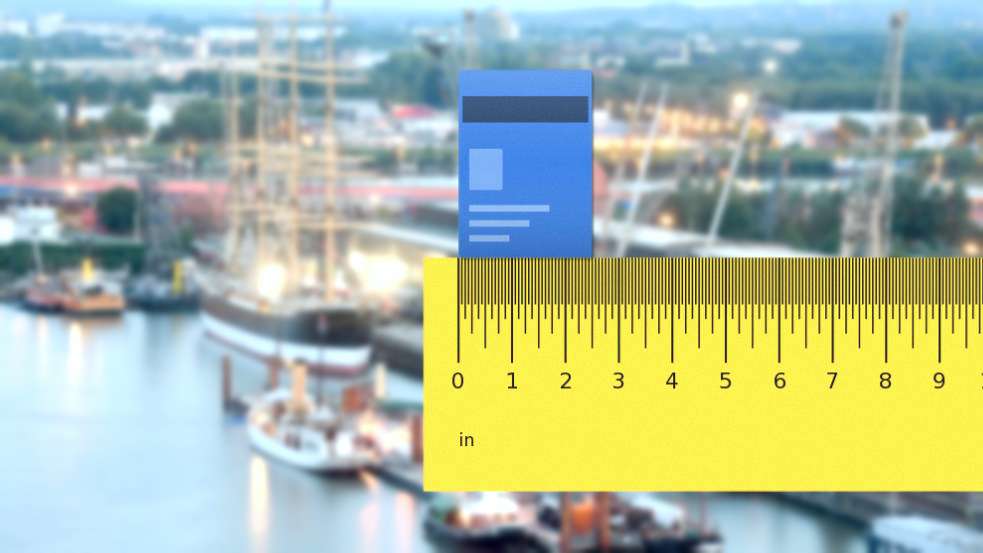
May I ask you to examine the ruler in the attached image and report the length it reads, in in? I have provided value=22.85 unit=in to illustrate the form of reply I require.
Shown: value=2.5 unit=in
